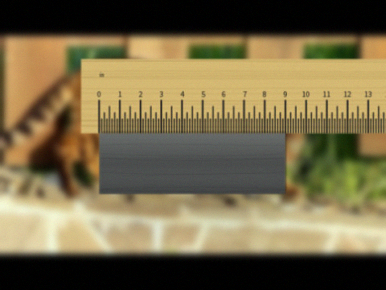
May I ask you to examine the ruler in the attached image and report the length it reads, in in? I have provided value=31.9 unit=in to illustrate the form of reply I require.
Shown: value=9 unit=in
